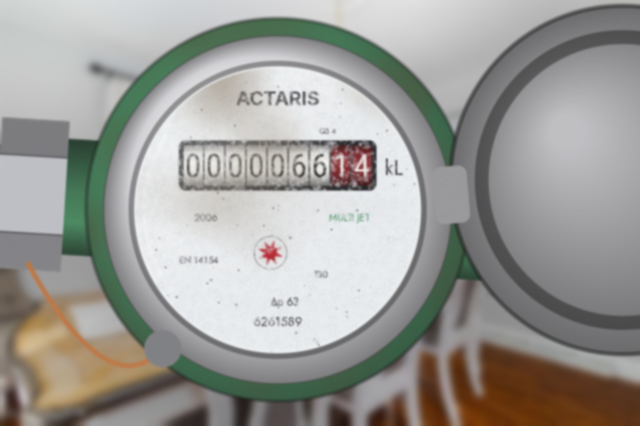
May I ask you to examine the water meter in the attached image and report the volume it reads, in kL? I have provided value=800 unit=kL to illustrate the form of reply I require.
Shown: value=66.14 unit=kL
